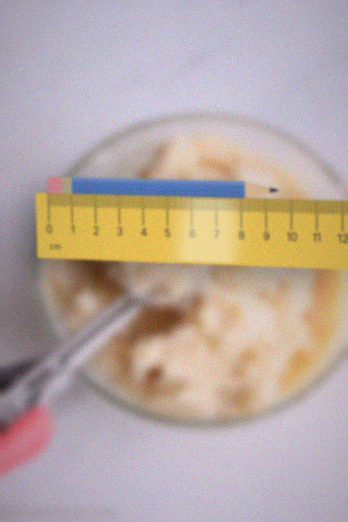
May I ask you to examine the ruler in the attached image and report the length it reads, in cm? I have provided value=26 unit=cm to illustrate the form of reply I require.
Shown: value=9.5 unit=cm
